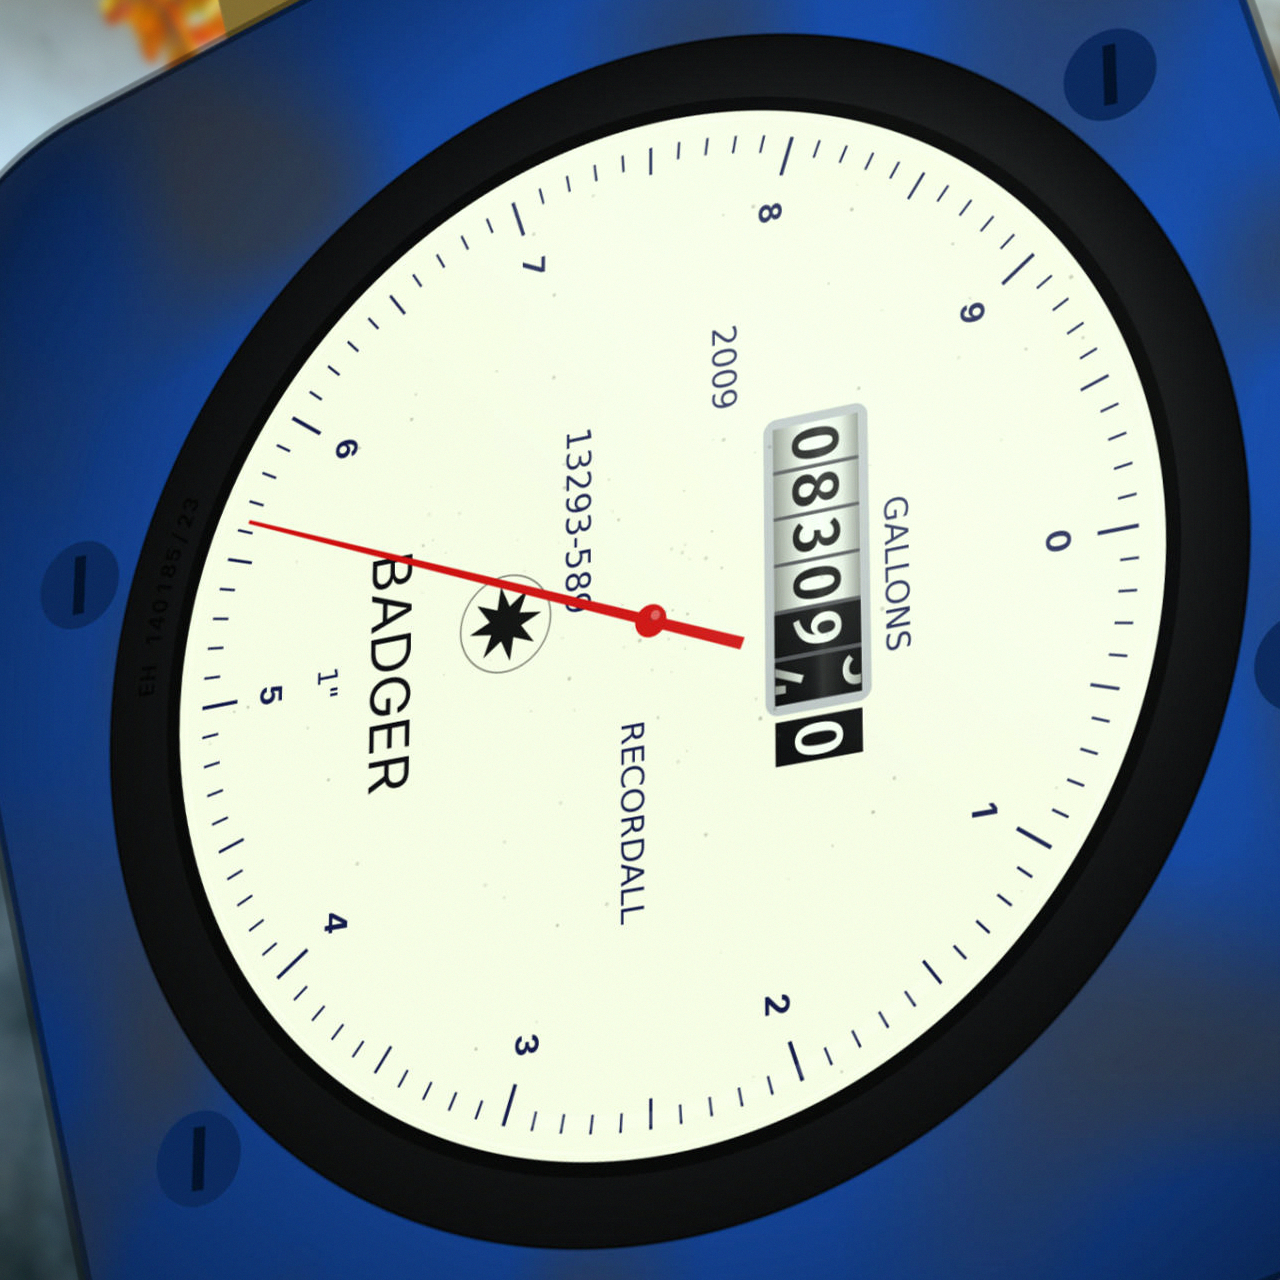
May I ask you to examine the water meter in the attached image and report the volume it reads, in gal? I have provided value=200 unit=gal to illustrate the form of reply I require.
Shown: value=830935.6 unit=gal
